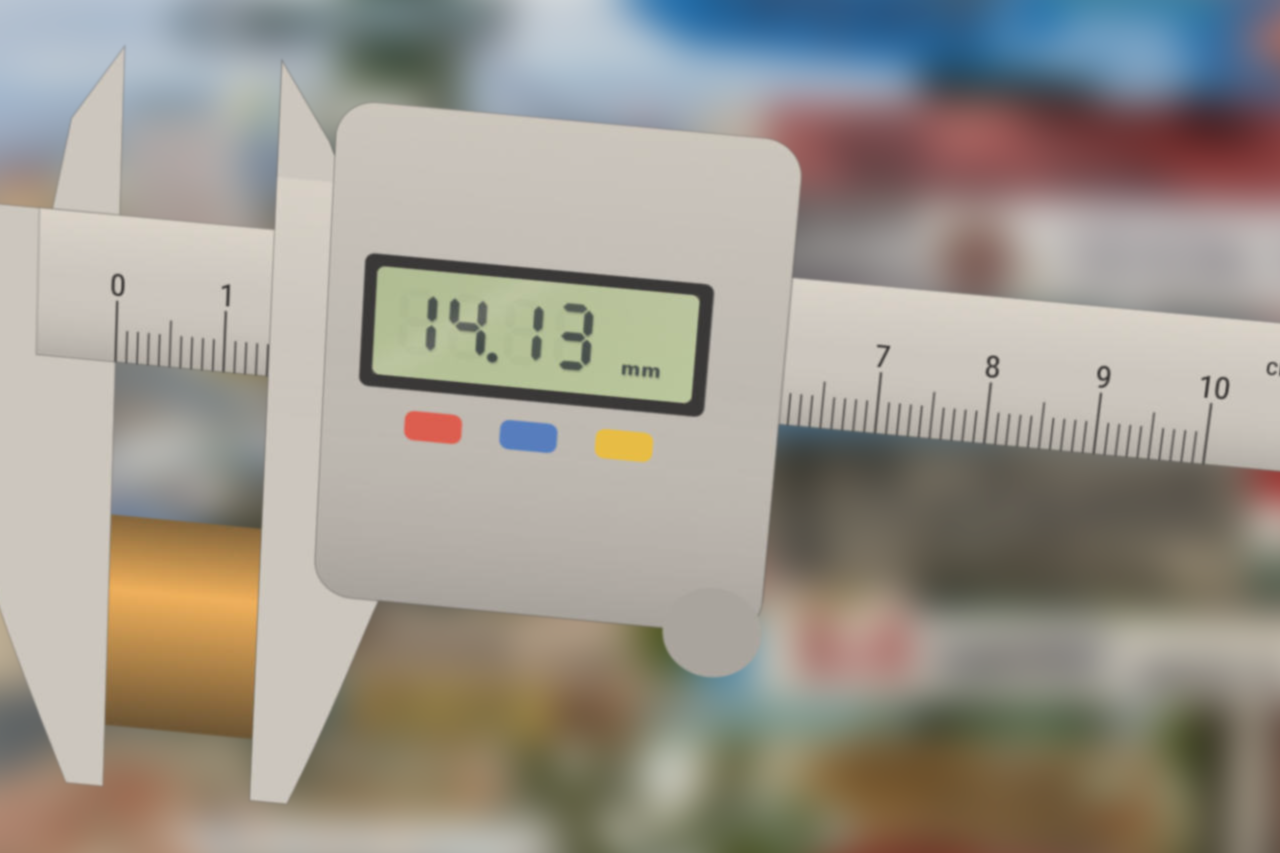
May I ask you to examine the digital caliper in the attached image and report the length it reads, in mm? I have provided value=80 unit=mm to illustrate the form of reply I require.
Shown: value=14.13 unit=mm
